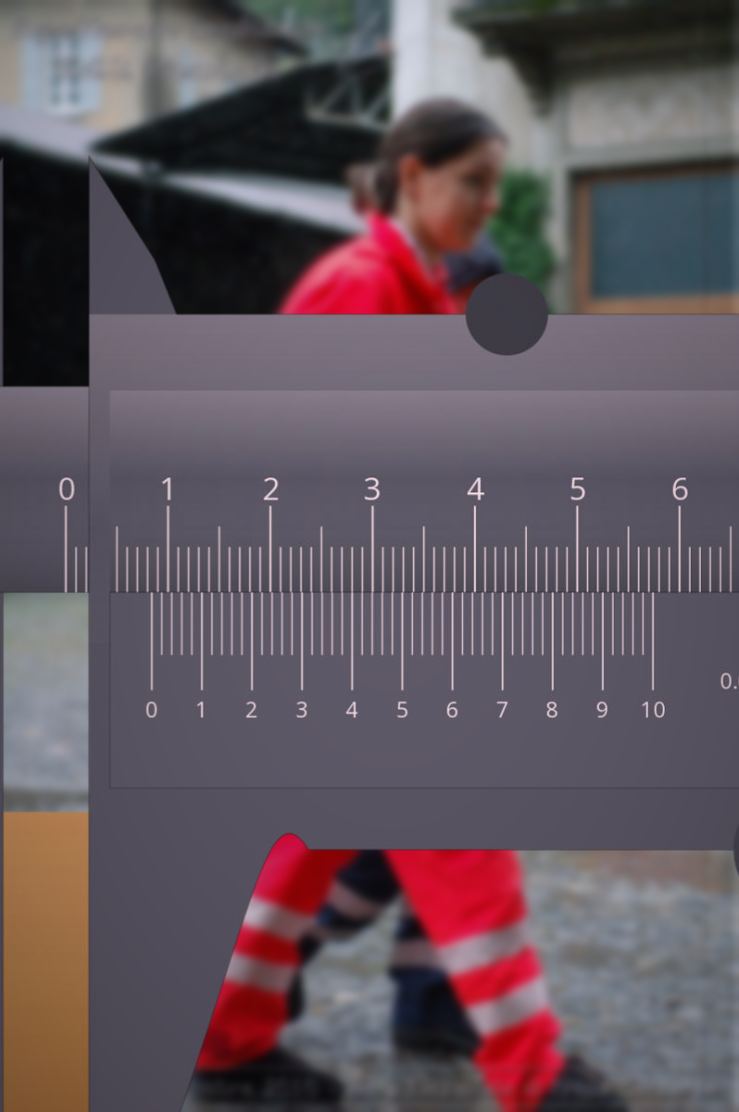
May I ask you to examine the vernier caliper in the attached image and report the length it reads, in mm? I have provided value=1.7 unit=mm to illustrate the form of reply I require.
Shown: value=8.4 unit=mm
